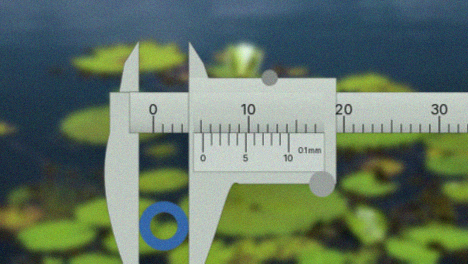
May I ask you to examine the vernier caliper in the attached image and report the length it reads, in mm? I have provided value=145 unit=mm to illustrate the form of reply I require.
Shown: value=5.2 unit=mm
